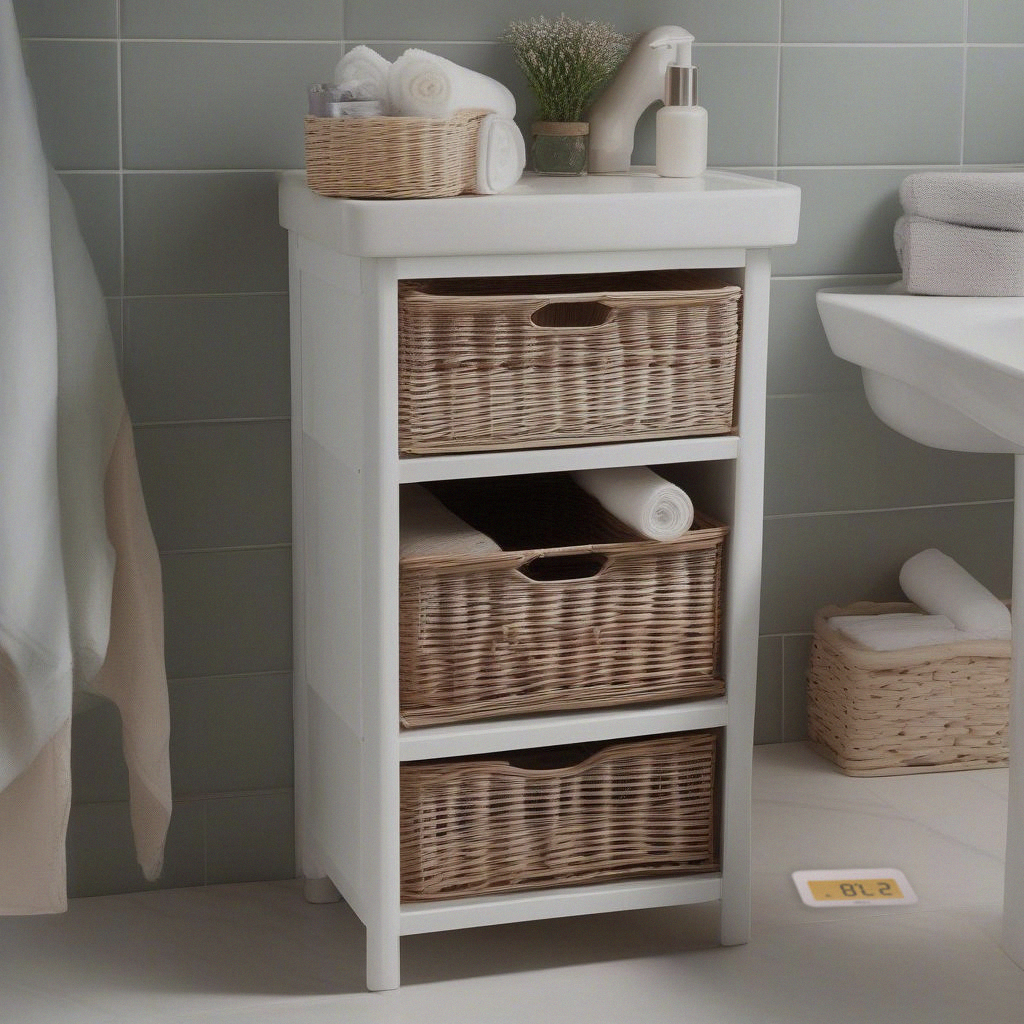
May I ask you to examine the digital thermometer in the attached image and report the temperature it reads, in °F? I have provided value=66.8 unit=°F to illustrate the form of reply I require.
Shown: value=27.8 unit=°F
